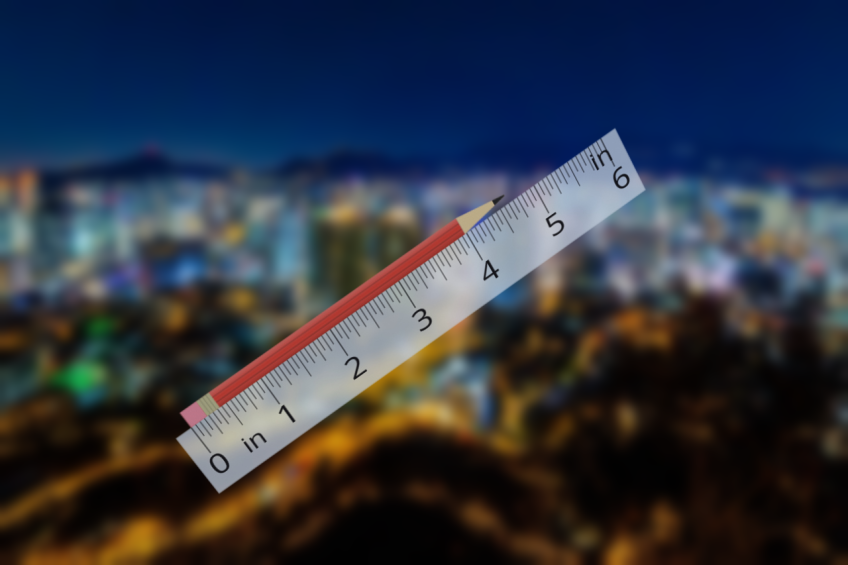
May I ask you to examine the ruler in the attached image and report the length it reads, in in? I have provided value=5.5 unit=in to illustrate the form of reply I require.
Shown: value=4.625 unit=in
